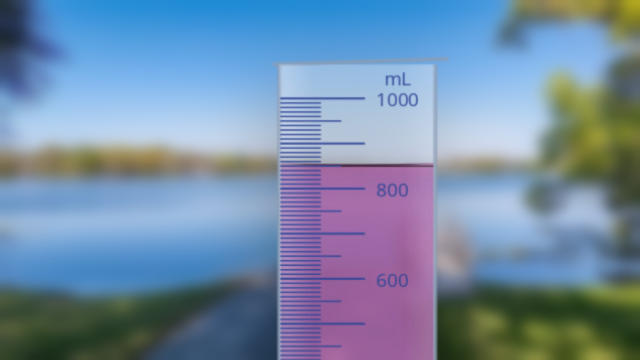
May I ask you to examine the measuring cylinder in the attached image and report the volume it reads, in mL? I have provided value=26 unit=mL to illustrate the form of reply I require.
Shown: value=850 unit=mL
